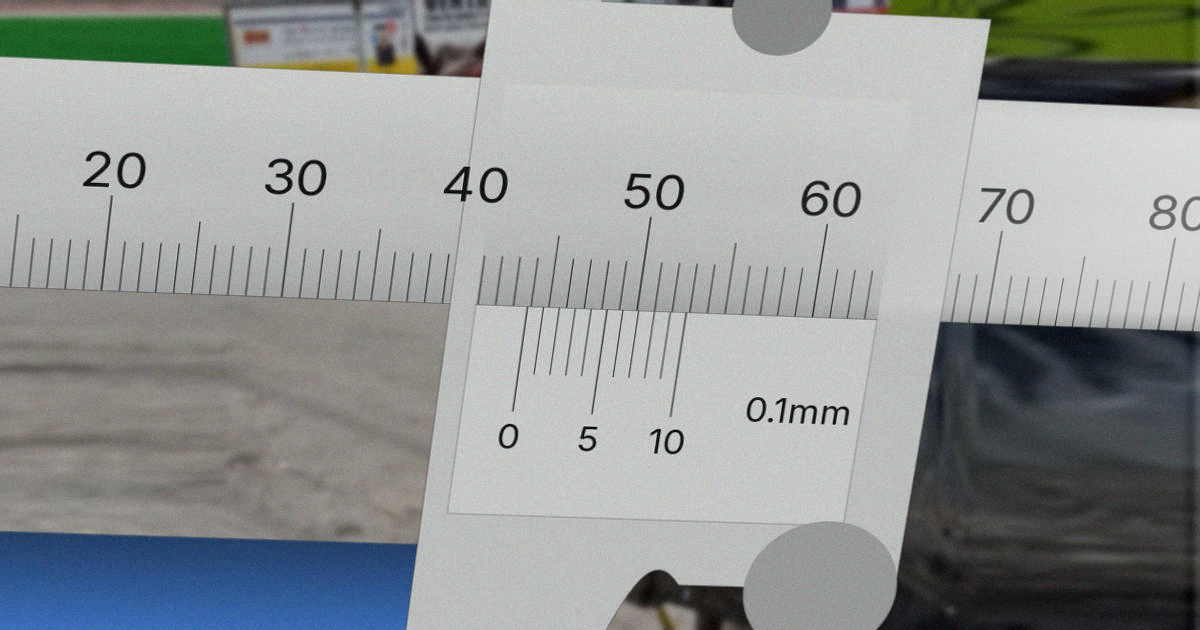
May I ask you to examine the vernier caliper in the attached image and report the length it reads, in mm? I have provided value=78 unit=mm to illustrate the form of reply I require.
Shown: value=43.8 unit=mm
